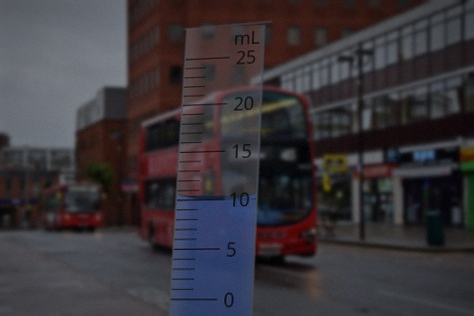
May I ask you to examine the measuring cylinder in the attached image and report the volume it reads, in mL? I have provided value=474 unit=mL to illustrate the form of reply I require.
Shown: value=10 unit=mL
